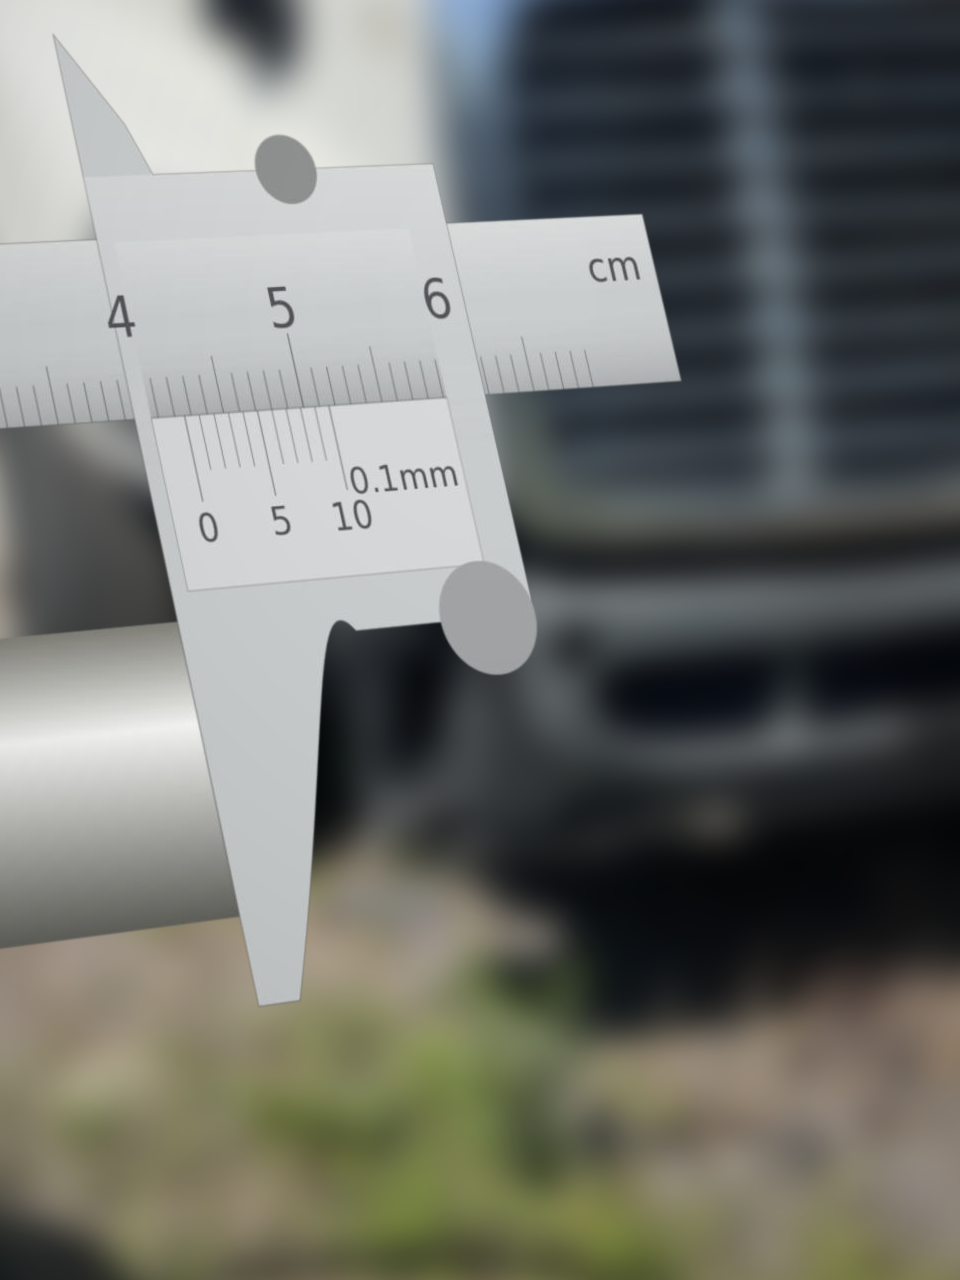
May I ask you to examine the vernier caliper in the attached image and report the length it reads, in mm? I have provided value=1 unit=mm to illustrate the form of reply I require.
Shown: value=42.6 unit=mm
